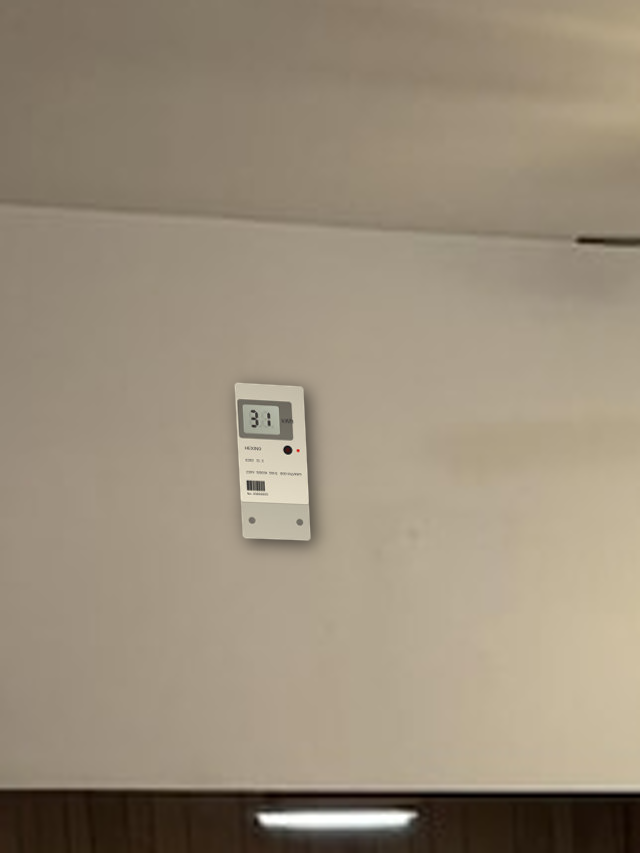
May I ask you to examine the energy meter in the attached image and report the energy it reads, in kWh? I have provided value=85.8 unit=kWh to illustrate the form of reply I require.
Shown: value=31 unit=kWh
